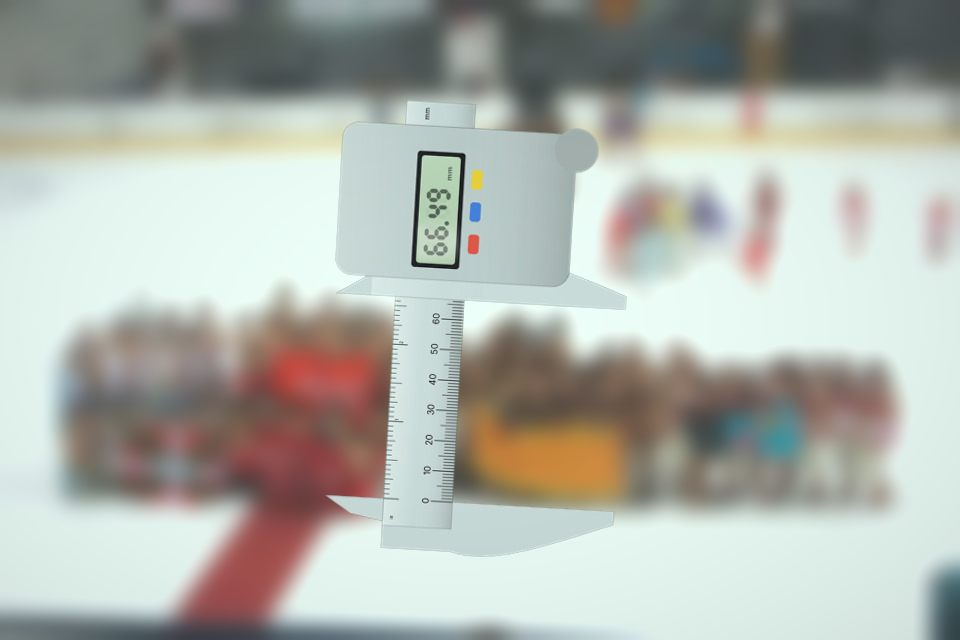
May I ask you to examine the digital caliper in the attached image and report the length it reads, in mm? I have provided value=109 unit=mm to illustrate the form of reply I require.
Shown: value=66.49 unit=mm
